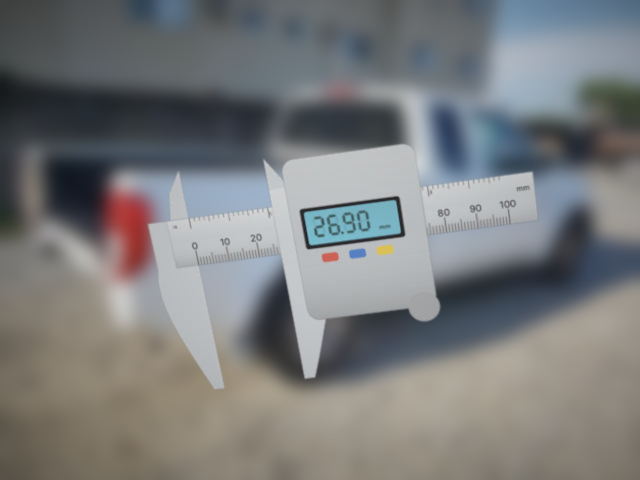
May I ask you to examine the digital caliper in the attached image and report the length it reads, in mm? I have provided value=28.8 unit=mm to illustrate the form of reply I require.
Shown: value=26.90 unit=mm
